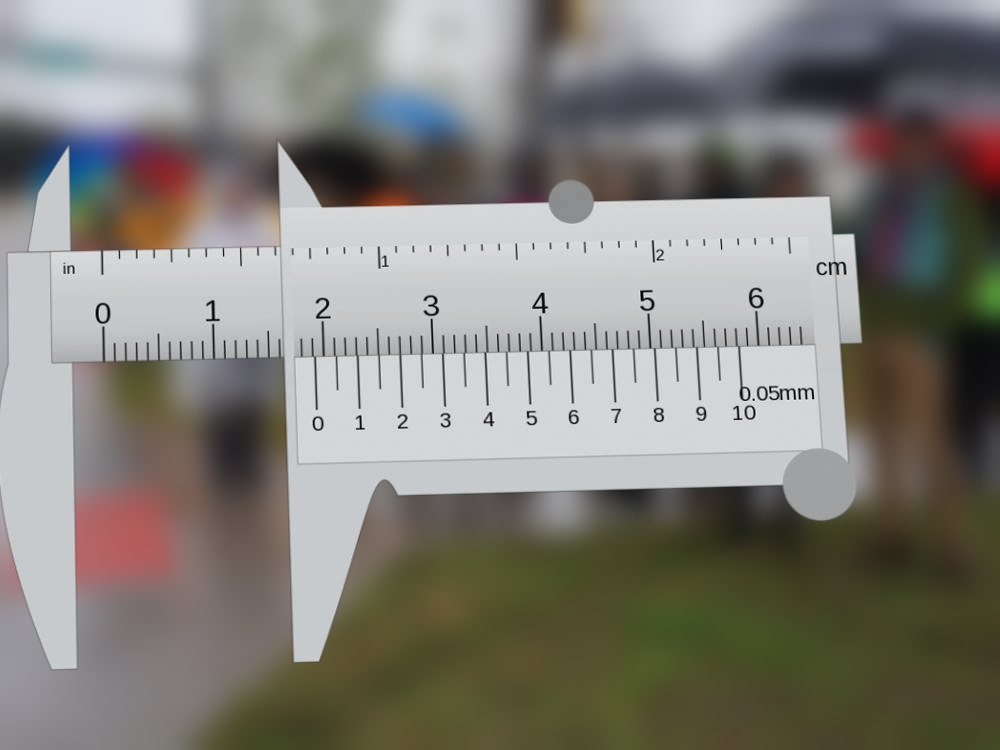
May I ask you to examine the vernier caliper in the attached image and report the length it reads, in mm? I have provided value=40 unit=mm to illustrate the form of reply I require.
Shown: value=19.2 unit=mm
